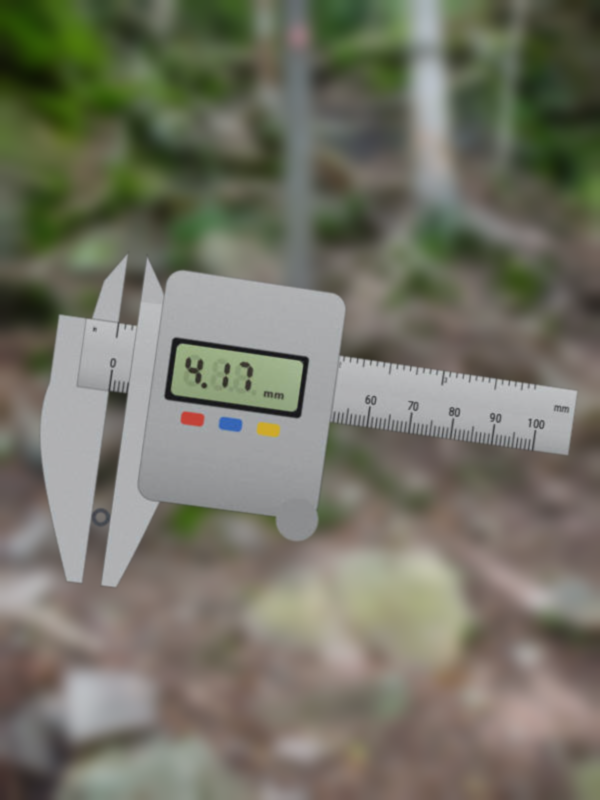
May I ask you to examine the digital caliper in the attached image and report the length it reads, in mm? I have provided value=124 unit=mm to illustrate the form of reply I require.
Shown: value=4.17 unit=mm
